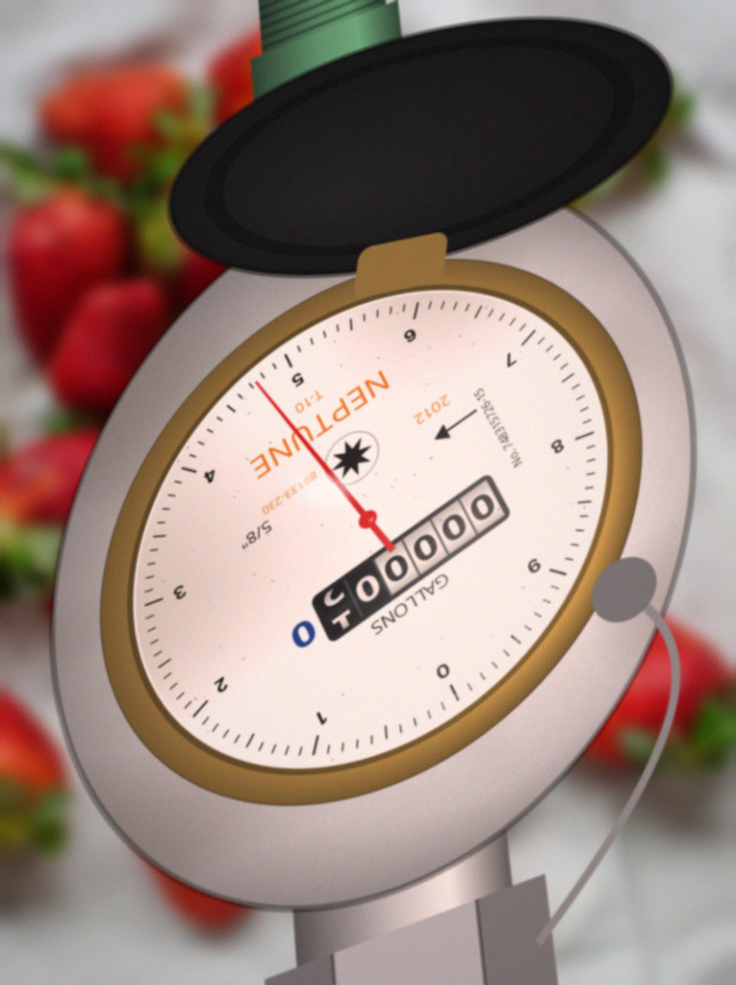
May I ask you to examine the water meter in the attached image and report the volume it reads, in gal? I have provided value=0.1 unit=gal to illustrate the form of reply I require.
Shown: value=14.7 unit=gal
